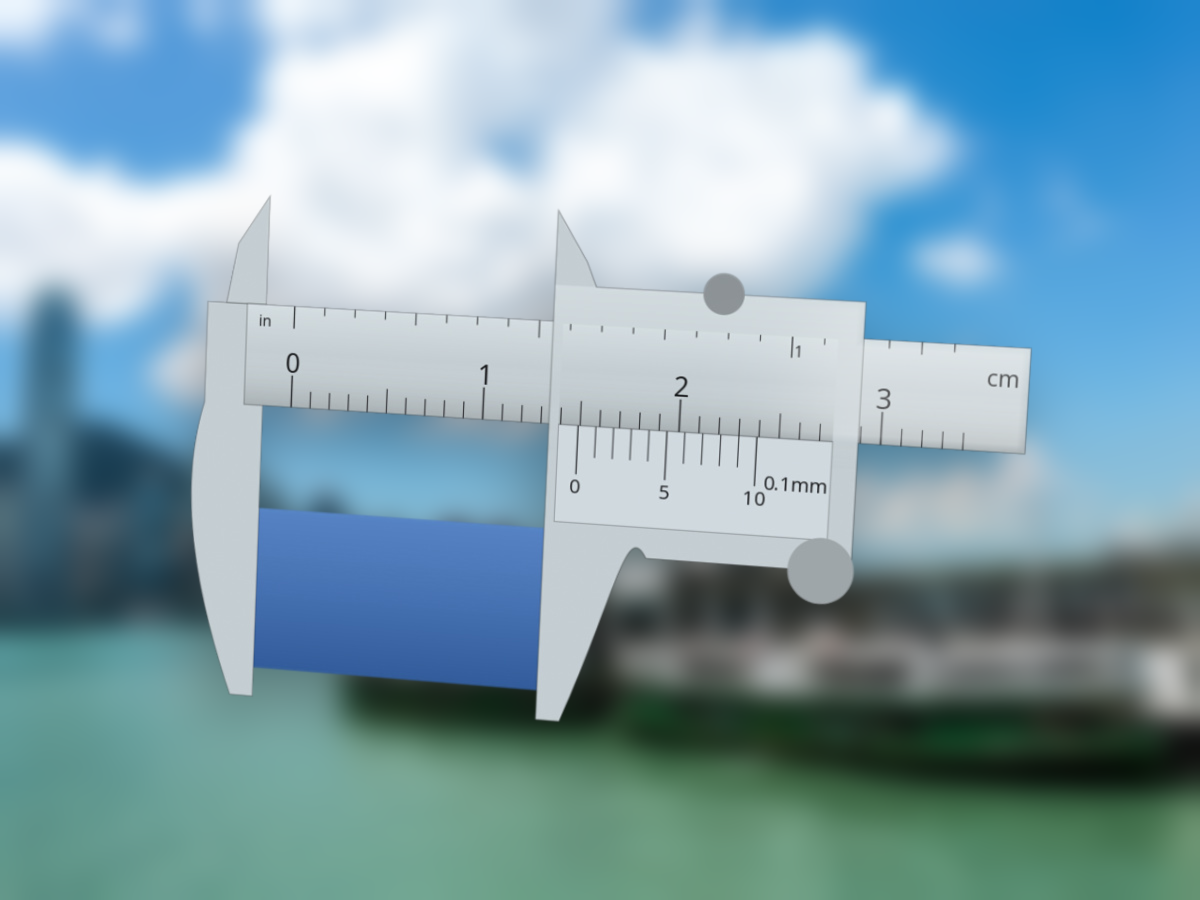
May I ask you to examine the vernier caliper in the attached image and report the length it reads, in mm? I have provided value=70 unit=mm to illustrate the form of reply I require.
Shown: value=14.9 unit=mm
